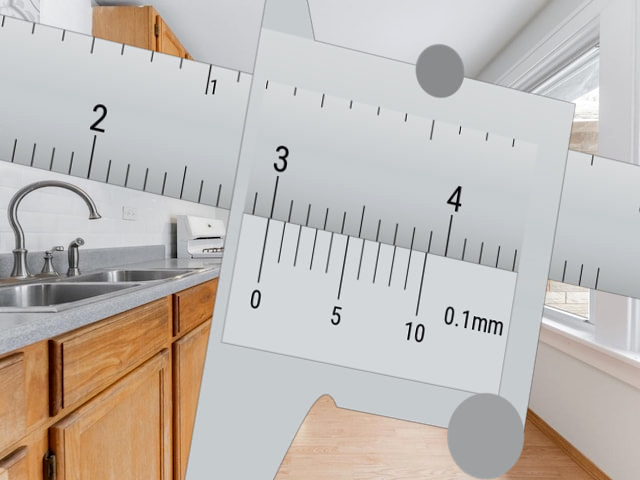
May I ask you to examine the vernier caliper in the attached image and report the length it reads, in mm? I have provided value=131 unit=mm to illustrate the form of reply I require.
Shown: value=29.9 unit=mm
